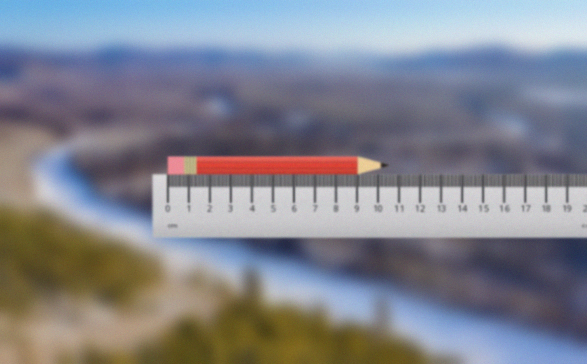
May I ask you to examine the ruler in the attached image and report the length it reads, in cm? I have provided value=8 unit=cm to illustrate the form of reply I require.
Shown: value=10.5 unit=cm
